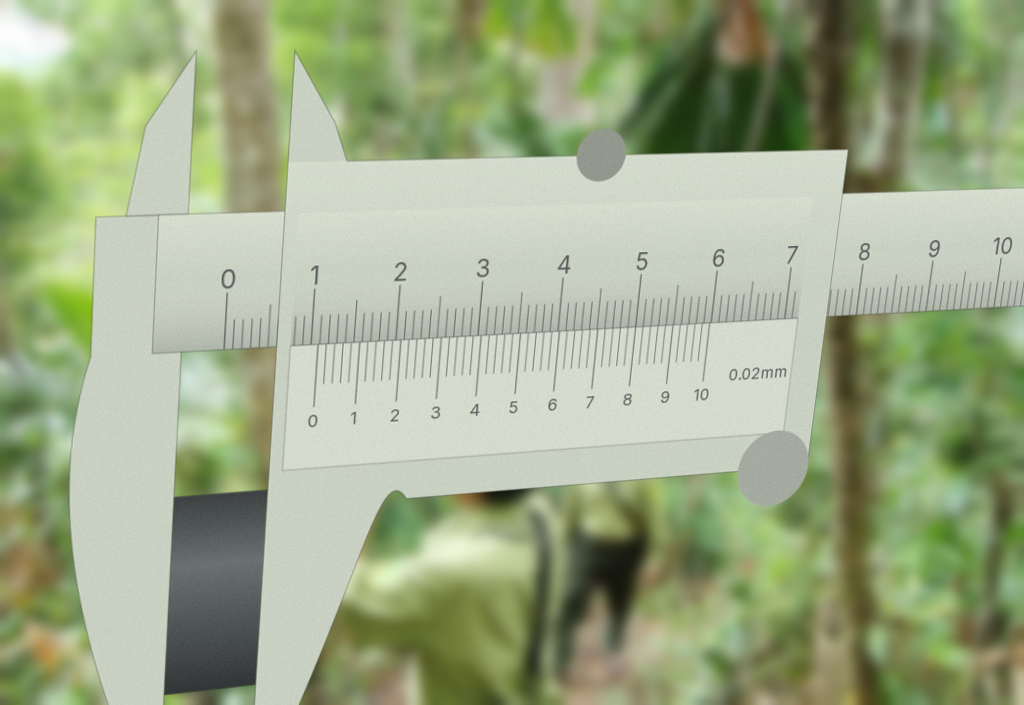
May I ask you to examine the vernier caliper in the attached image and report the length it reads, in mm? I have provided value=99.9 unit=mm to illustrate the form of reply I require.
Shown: value=10.8 unit=mm
